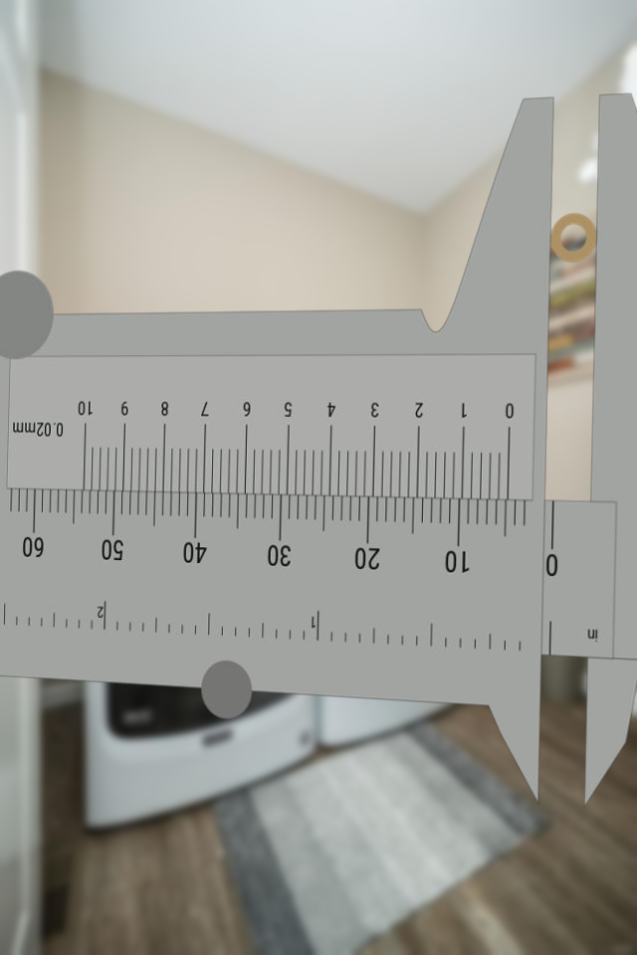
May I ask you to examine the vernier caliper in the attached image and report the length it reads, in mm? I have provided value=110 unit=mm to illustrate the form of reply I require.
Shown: value=4.8 unit=mm
